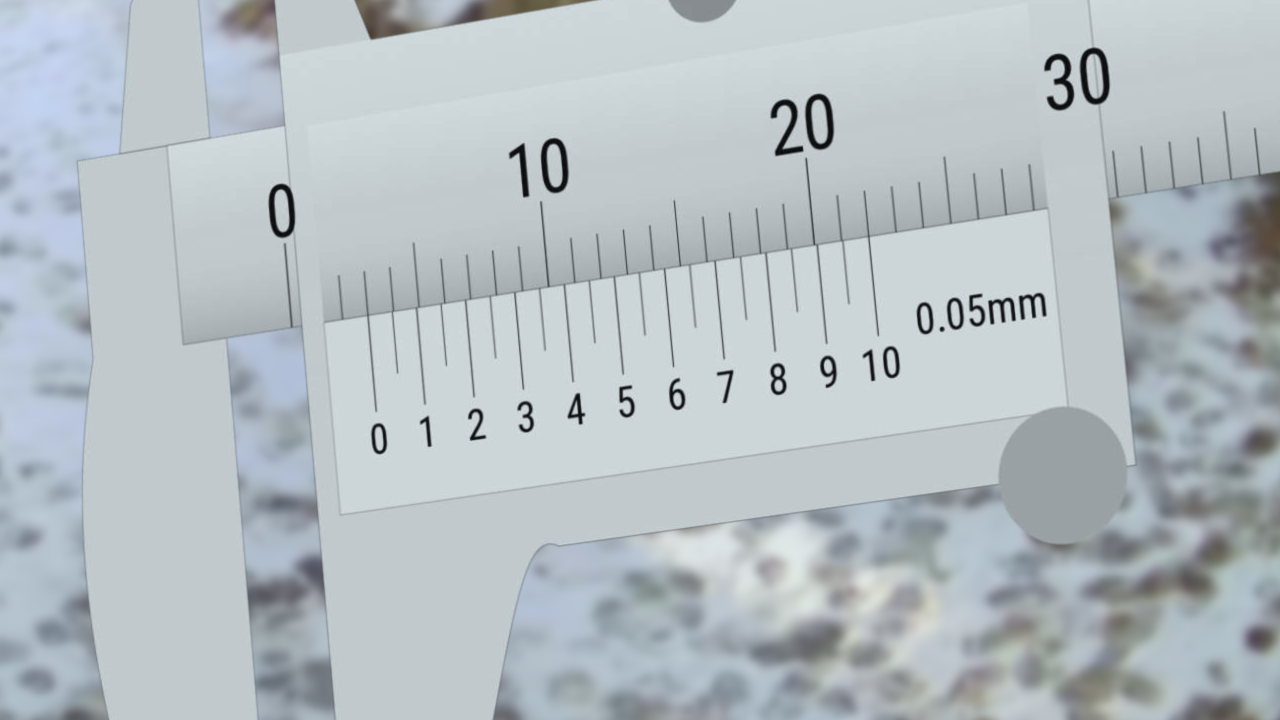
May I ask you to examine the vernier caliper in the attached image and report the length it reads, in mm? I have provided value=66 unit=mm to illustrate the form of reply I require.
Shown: value=3.0 unit=mm
